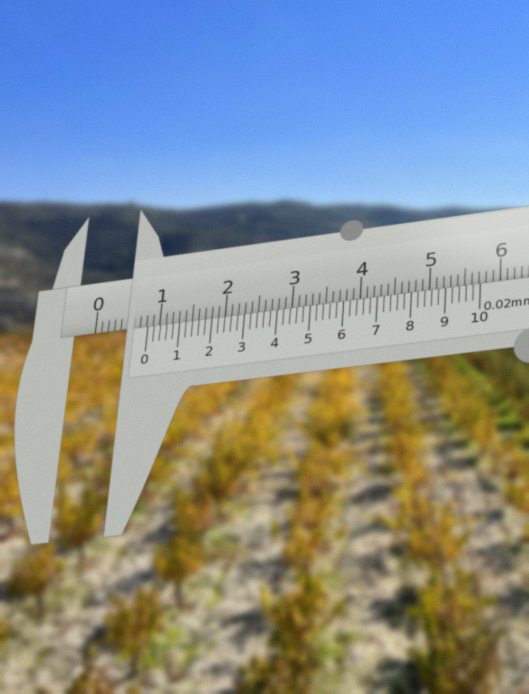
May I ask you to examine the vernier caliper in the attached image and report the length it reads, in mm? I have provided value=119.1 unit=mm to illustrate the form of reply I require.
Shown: value=8.2 unit=mm
